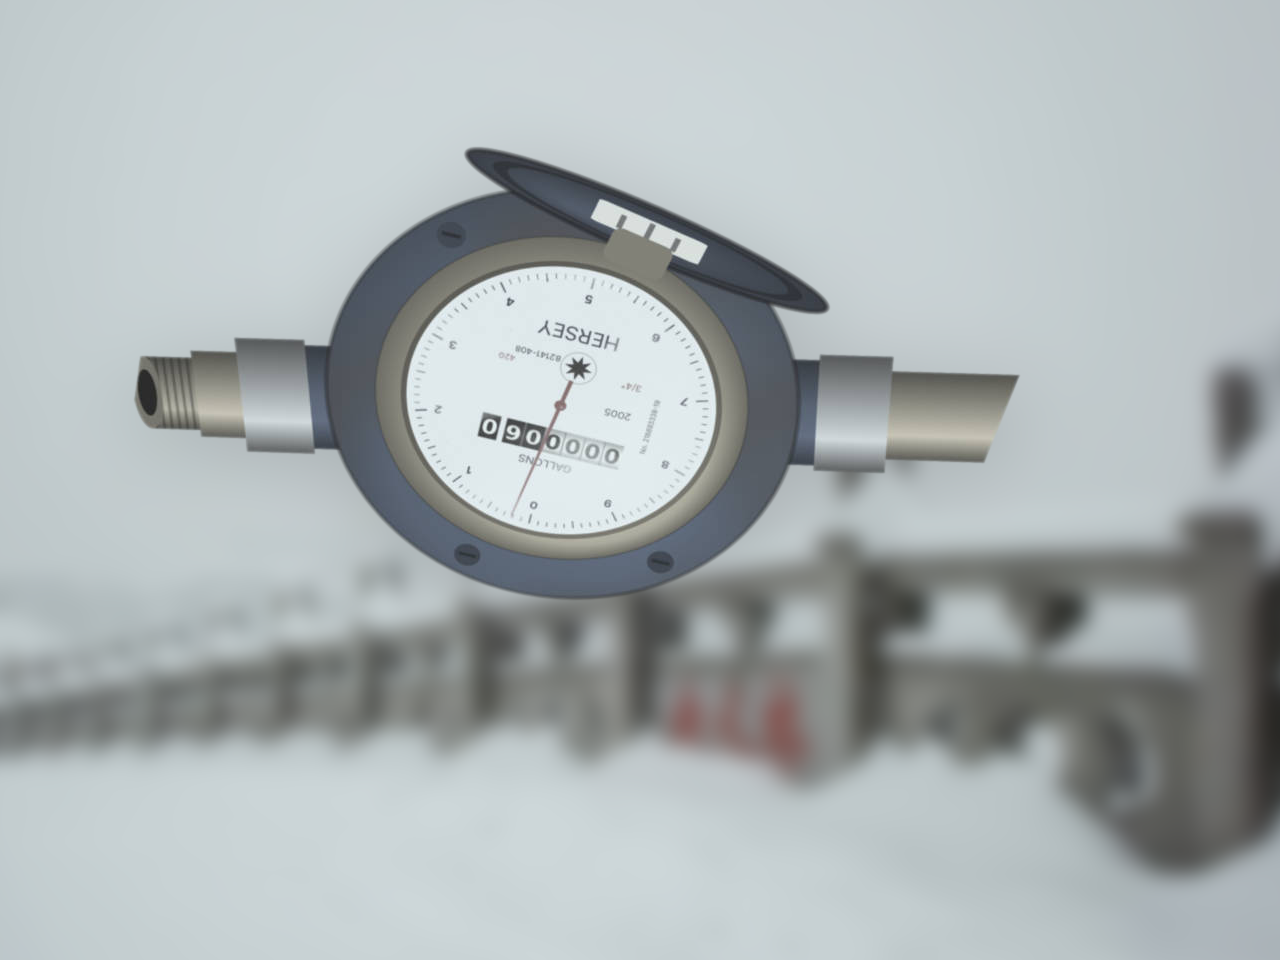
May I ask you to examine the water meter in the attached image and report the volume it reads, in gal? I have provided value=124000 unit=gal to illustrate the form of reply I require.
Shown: value=60.2 unit=gal
